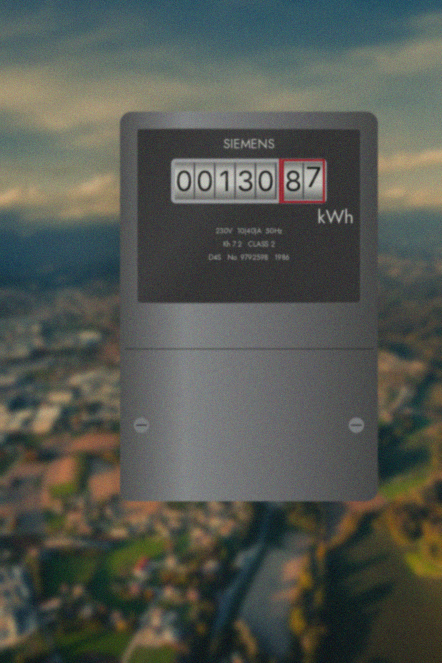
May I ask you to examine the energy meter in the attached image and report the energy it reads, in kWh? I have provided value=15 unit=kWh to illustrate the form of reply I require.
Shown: value=130.87 unit=kWh
